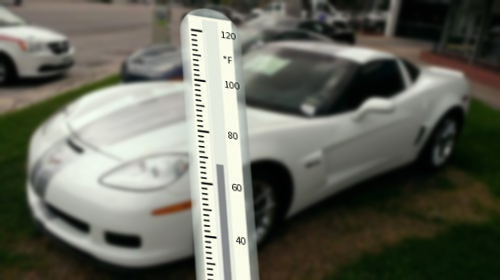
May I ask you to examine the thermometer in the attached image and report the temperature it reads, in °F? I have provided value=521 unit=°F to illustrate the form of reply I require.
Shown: value=68 unit=°F
